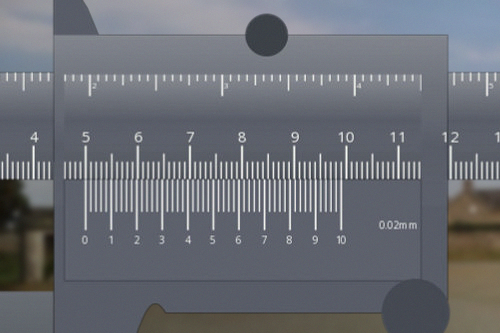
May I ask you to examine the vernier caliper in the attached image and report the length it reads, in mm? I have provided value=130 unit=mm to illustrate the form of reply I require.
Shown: value=50.0 unit=mm
